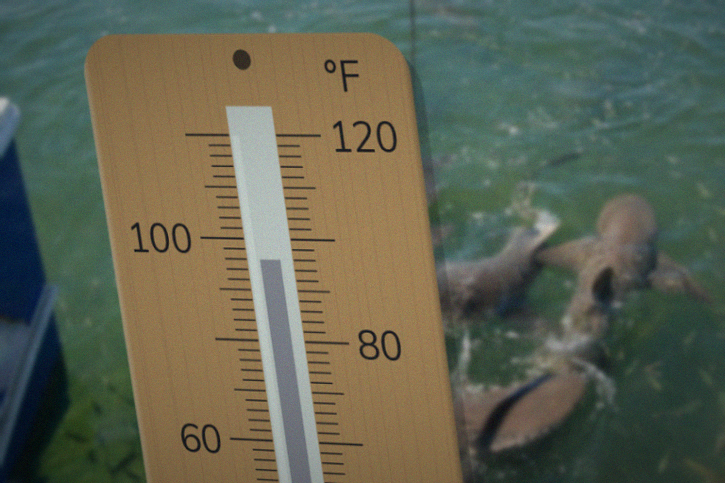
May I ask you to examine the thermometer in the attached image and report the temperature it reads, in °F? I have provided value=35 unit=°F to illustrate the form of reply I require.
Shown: value=96 unit=°F
